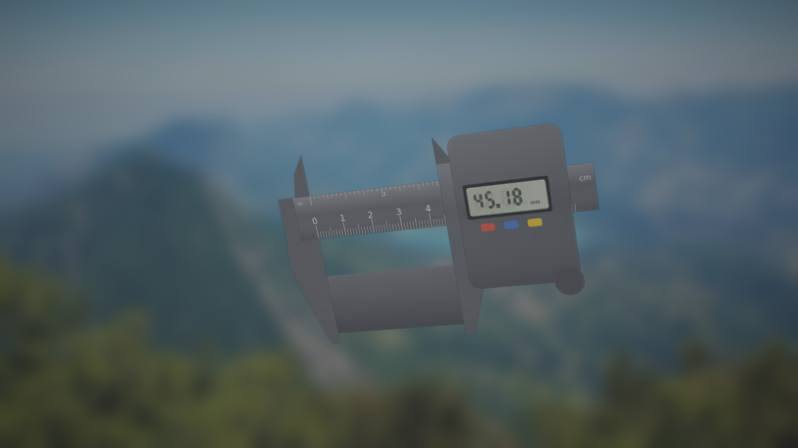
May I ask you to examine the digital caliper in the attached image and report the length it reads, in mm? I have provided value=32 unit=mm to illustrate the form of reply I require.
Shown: value=45.18 unit=mm
